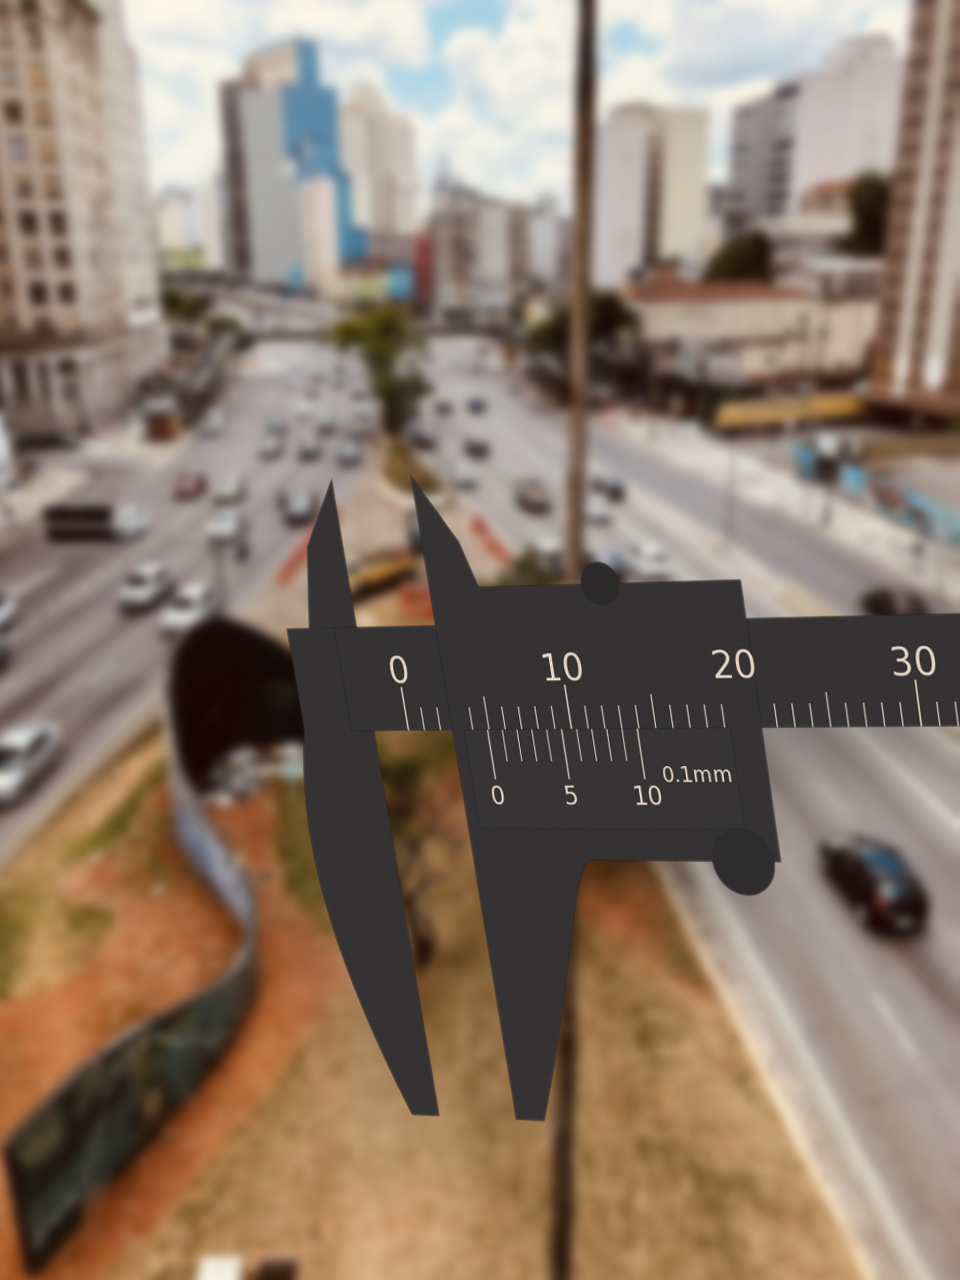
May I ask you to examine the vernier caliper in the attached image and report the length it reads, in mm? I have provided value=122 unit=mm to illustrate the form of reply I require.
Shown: value=4.9 unit=mm
